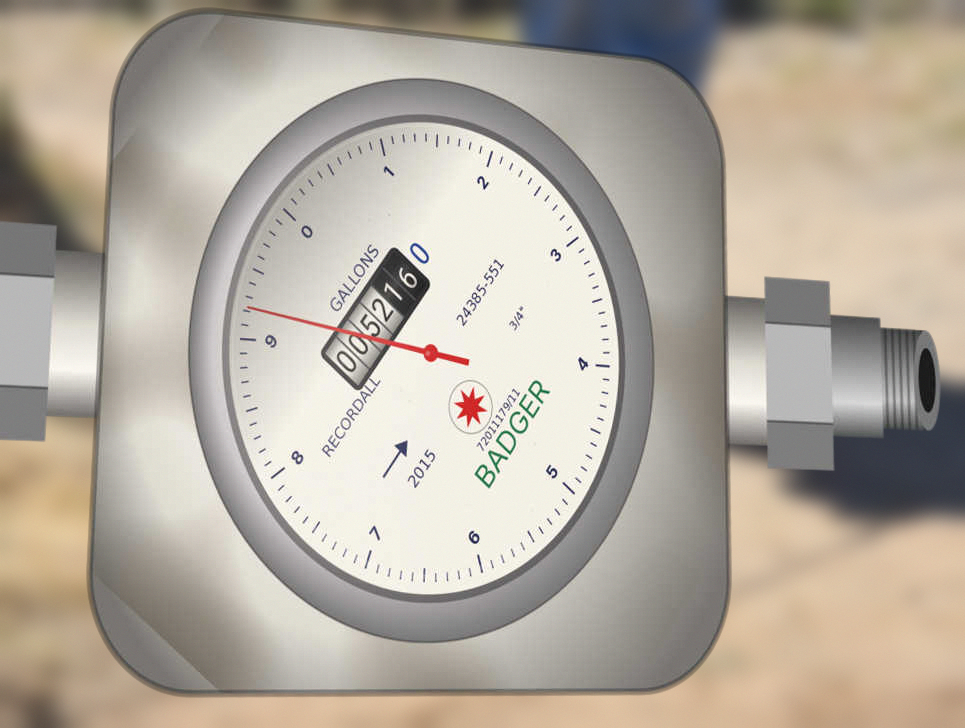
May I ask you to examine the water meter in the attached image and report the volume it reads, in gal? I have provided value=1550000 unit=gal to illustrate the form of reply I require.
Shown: value=52159.2 unit=gal
